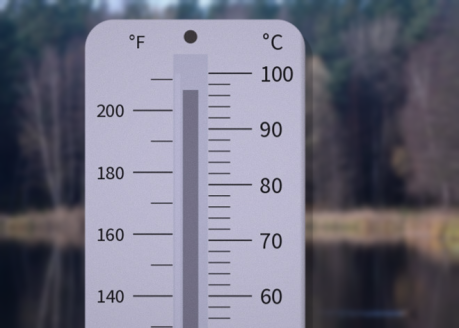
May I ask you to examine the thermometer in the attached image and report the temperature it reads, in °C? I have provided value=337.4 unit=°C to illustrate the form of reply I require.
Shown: value=97 unit=°C
